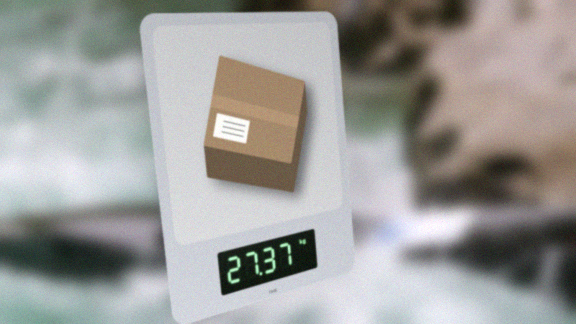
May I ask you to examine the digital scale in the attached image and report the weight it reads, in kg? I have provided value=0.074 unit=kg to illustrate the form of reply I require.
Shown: value=27.37 unit=kg
